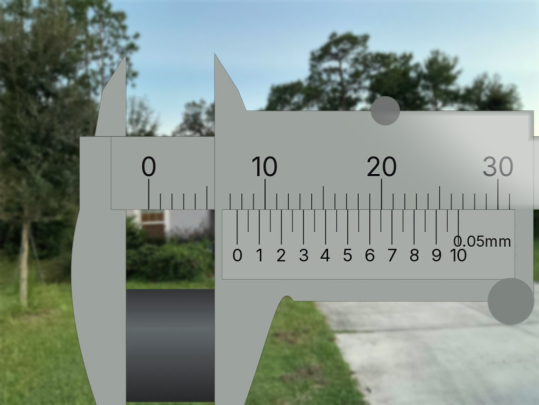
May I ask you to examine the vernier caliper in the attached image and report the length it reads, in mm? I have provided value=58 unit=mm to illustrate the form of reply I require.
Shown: value=7.6 unit=mm
